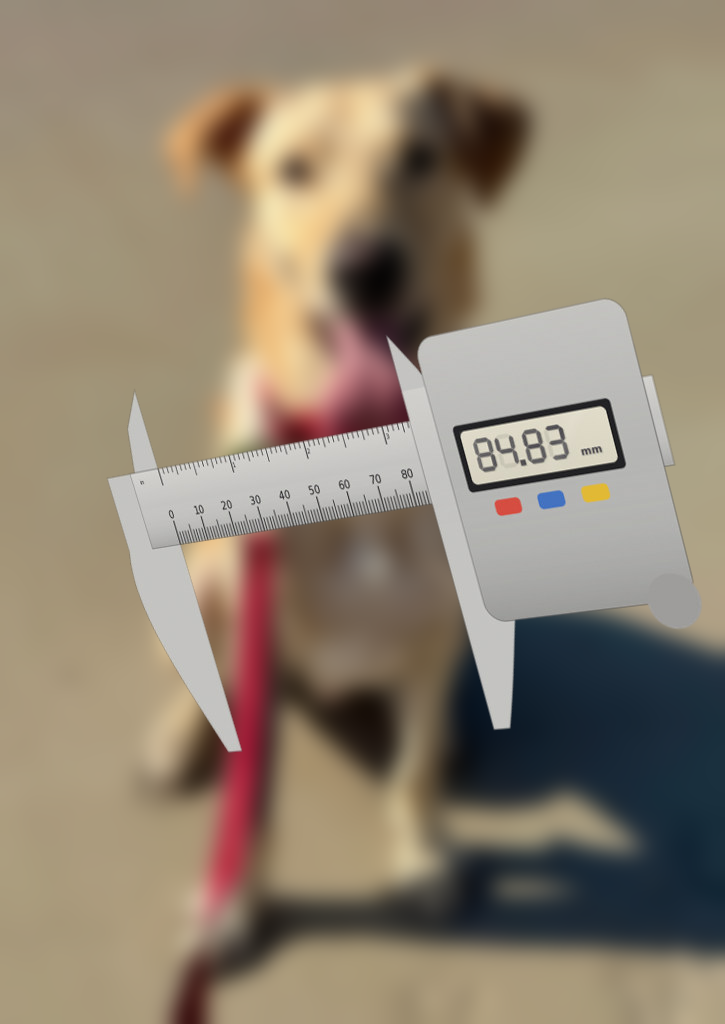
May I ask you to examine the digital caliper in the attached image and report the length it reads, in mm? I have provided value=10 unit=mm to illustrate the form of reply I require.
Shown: value=84.83 unit=mm
